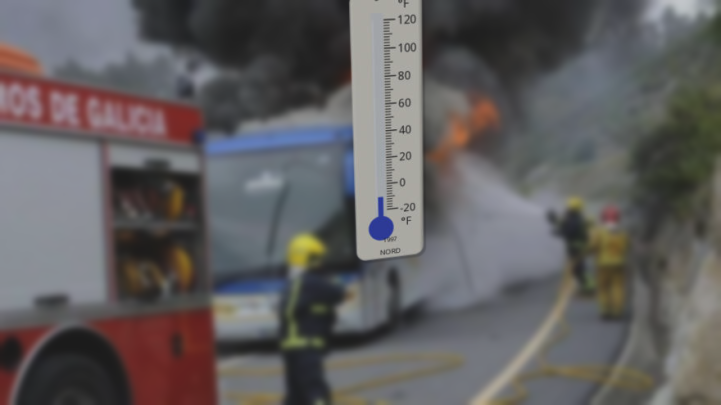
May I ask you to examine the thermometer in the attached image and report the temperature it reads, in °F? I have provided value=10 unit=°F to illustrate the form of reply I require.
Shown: value=-10 unit=°F
